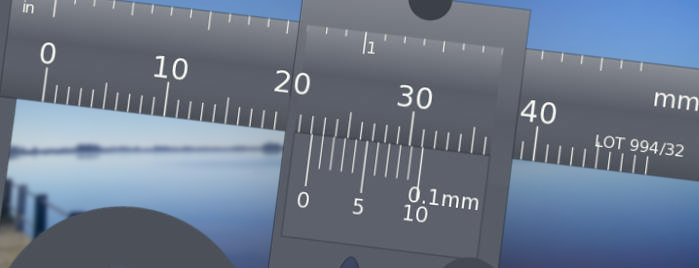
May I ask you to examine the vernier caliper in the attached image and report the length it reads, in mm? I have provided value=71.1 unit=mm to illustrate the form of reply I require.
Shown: value=22.1 unit=mm
